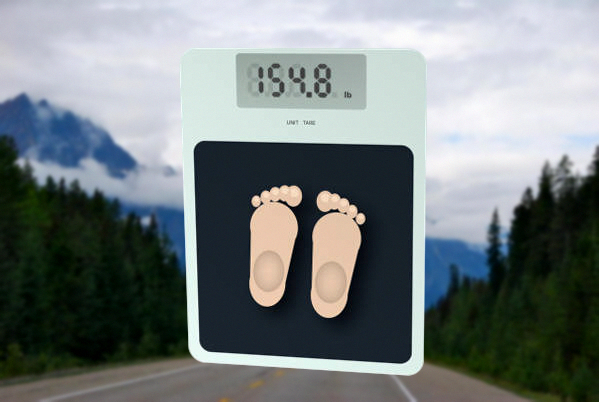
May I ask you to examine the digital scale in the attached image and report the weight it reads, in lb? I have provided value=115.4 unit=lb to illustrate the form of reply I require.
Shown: value=154.8 unit=lb
